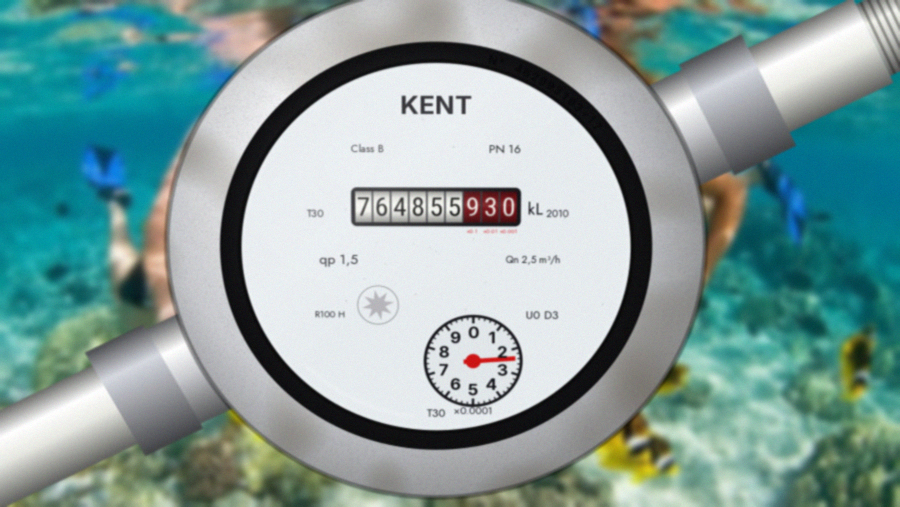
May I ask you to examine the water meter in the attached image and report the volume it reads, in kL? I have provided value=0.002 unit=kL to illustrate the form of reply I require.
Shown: value=764855.9302 unit=kL
